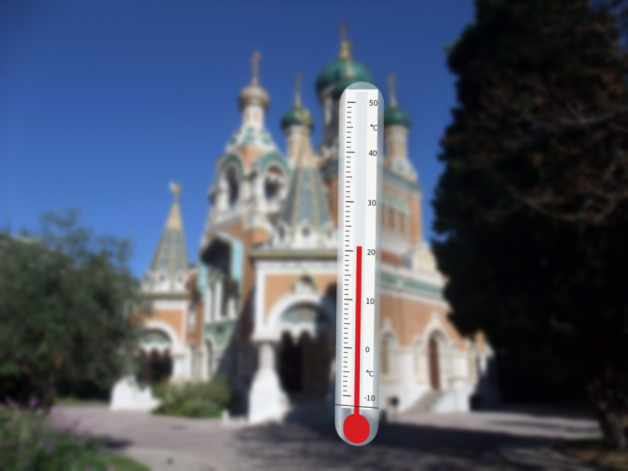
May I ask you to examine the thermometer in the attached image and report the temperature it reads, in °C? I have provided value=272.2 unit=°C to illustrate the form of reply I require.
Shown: value=21 unit=°C
